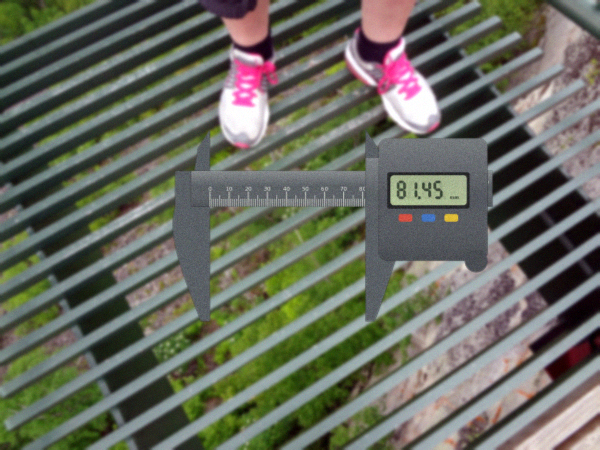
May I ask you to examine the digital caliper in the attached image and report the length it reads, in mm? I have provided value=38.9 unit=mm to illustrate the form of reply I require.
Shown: value=81.45 unit=mm
